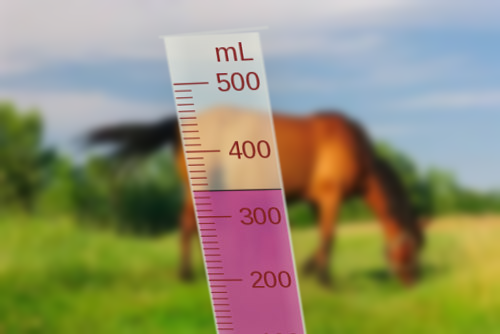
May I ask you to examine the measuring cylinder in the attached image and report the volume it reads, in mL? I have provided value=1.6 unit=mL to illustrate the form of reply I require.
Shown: value=340 unit=mL
